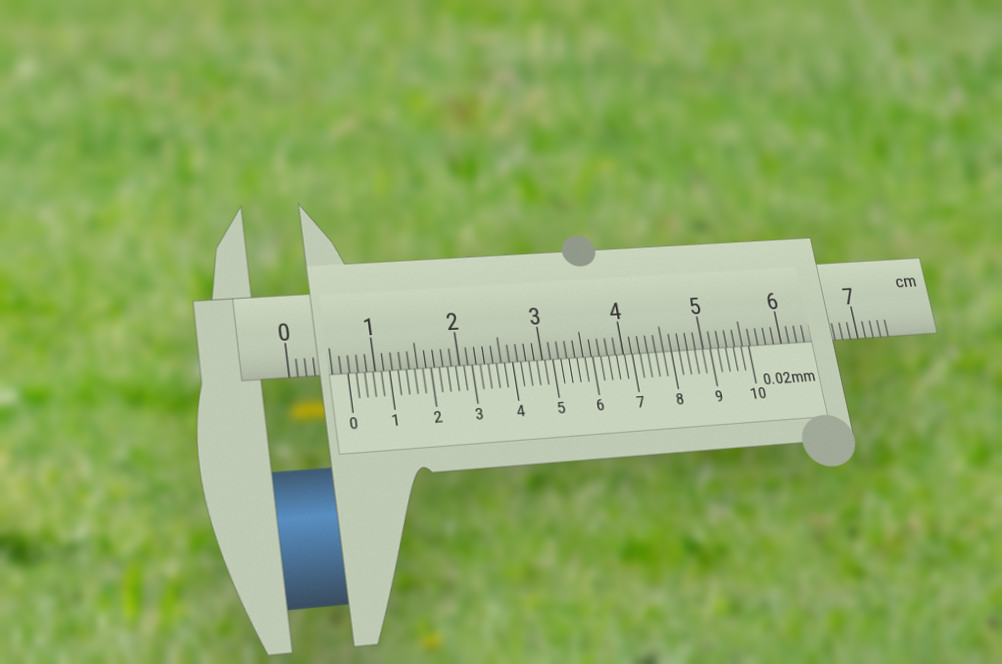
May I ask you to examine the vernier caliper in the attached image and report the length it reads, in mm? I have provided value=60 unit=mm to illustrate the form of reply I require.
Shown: value=6.8 unit=mm
